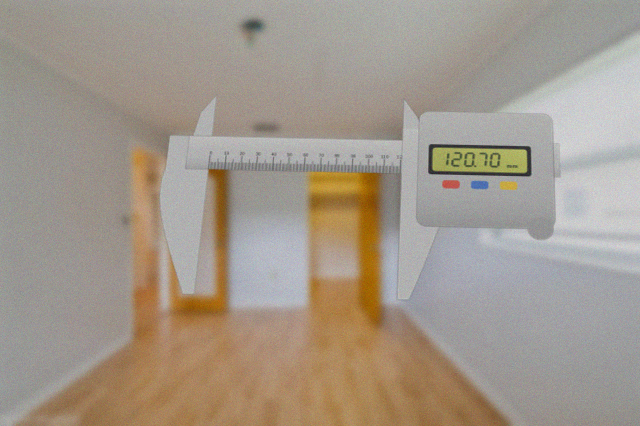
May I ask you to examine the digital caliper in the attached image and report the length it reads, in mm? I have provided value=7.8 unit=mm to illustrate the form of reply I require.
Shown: value=120.70 unit=mm
